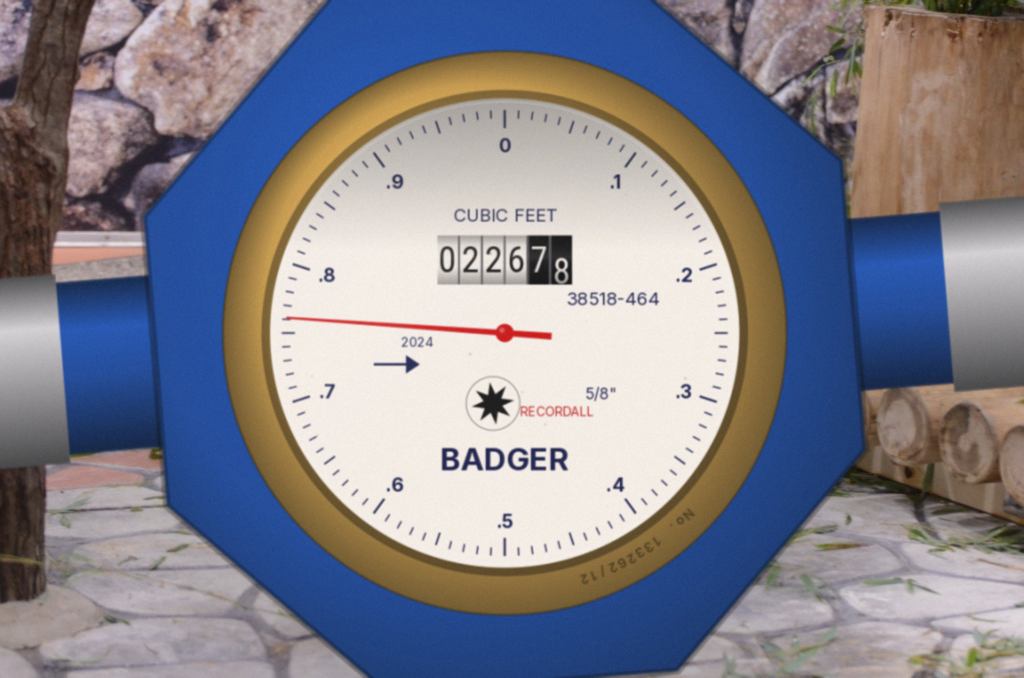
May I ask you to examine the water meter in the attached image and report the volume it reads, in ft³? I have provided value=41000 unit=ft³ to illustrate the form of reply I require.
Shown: value=22677.76 unit=ft³
